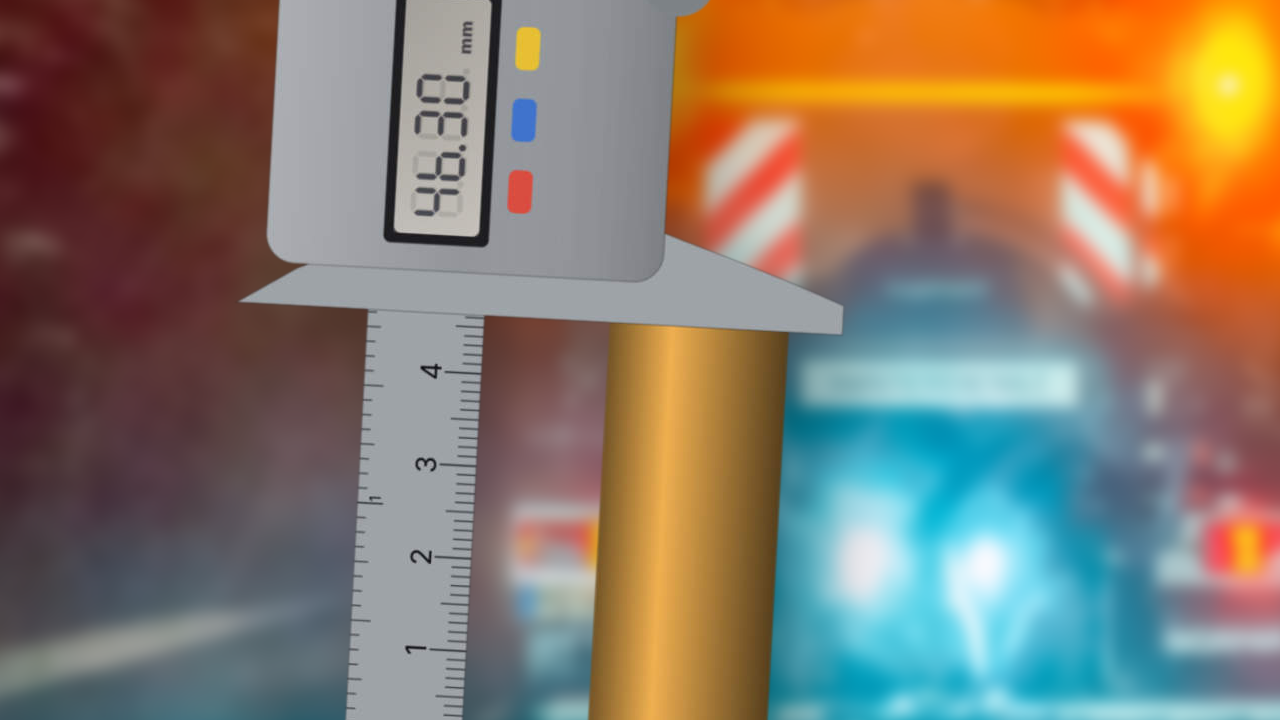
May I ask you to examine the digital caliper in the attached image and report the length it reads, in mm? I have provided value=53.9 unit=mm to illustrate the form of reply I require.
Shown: value=46.30 unit=mm
